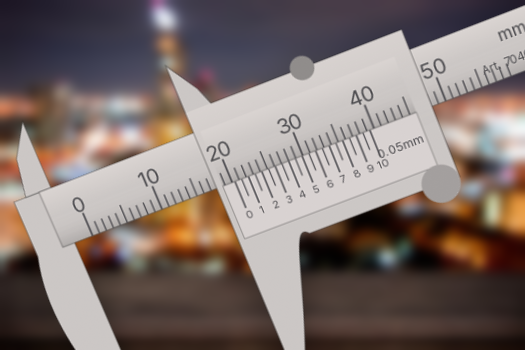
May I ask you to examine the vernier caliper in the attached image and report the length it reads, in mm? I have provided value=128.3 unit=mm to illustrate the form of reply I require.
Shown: value=20.4 unit=mm
